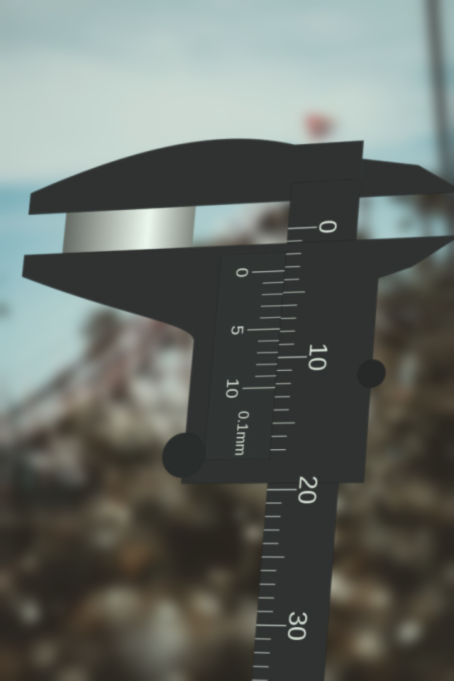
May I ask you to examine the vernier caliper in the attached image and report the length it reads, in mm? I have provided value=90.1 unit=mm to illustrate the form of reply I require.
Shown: value=3.3 unit=mm
